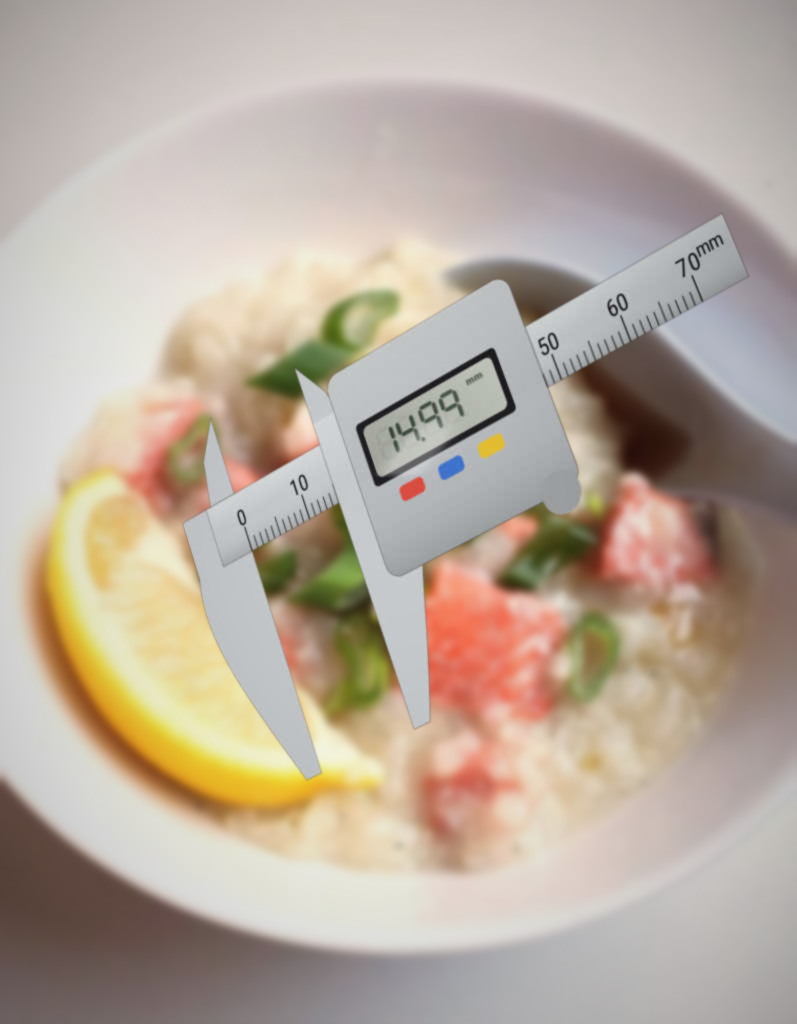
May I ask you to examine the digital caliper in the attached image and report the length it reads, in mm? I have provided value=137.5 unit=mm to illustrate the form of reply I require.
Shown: value=14.99 unit=mm
